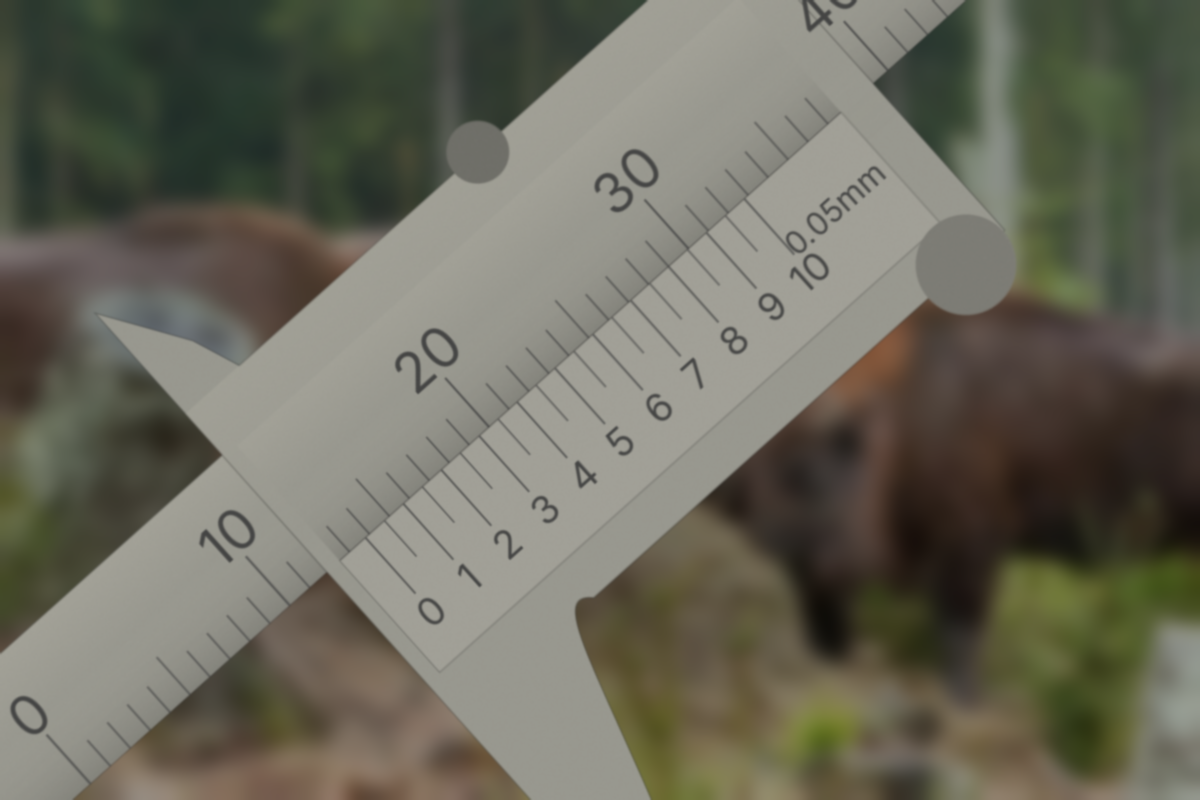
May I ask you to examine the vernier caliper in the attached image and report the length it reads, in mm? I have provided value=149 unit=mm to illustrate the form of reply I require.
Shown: value=13.8 unit=mm
